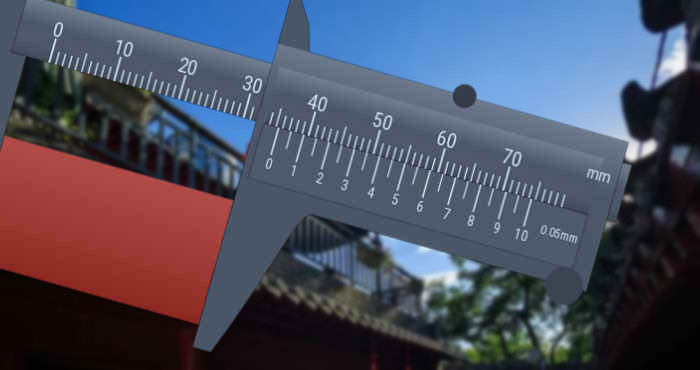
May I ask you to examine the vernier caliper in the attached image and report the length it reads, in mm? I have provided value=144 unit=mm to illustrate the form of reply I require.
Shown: value=35.4 unit=mm
